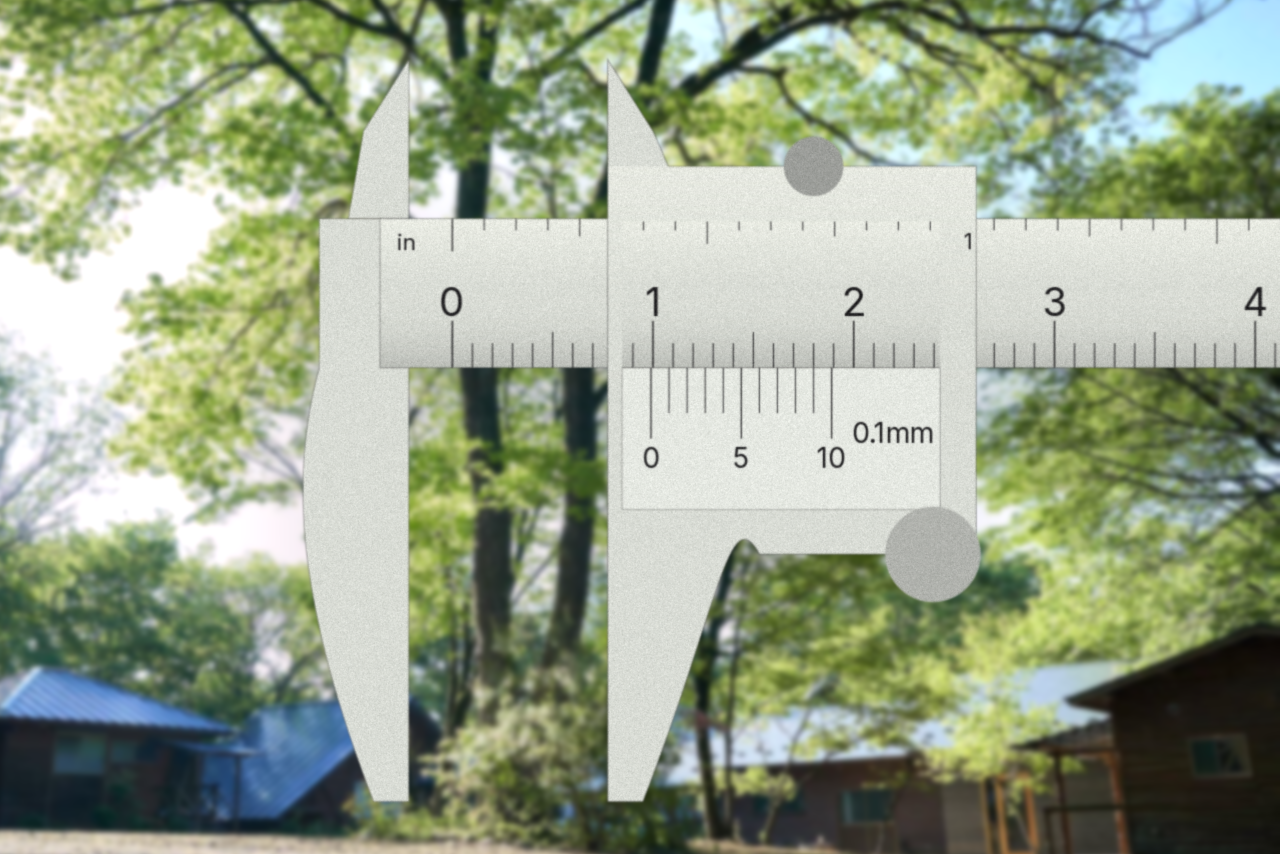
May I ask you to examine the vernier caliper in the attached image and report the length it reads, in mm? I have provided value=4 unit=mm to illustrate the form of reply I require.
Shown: value=9.9 unit=mm
